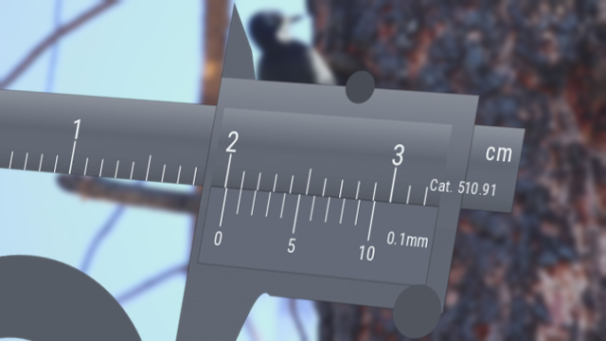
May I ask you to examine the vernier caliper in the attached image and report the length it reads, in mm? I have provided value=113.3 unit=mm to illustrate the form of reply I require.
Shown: value=20.1 unit=mm
